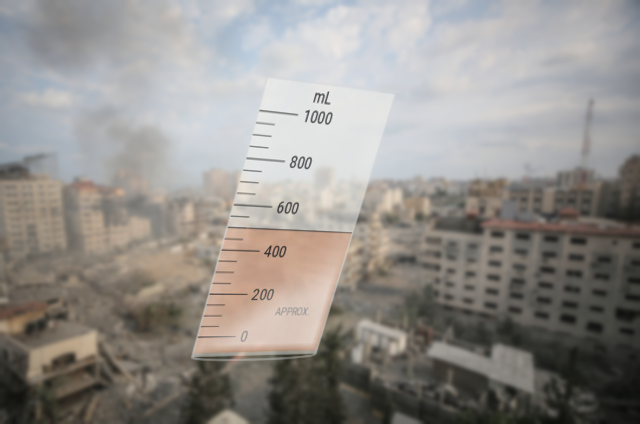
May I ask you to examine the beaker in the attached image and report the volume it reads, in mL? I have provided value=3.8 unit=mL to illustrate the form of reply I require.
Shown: value=500 unit=mL
